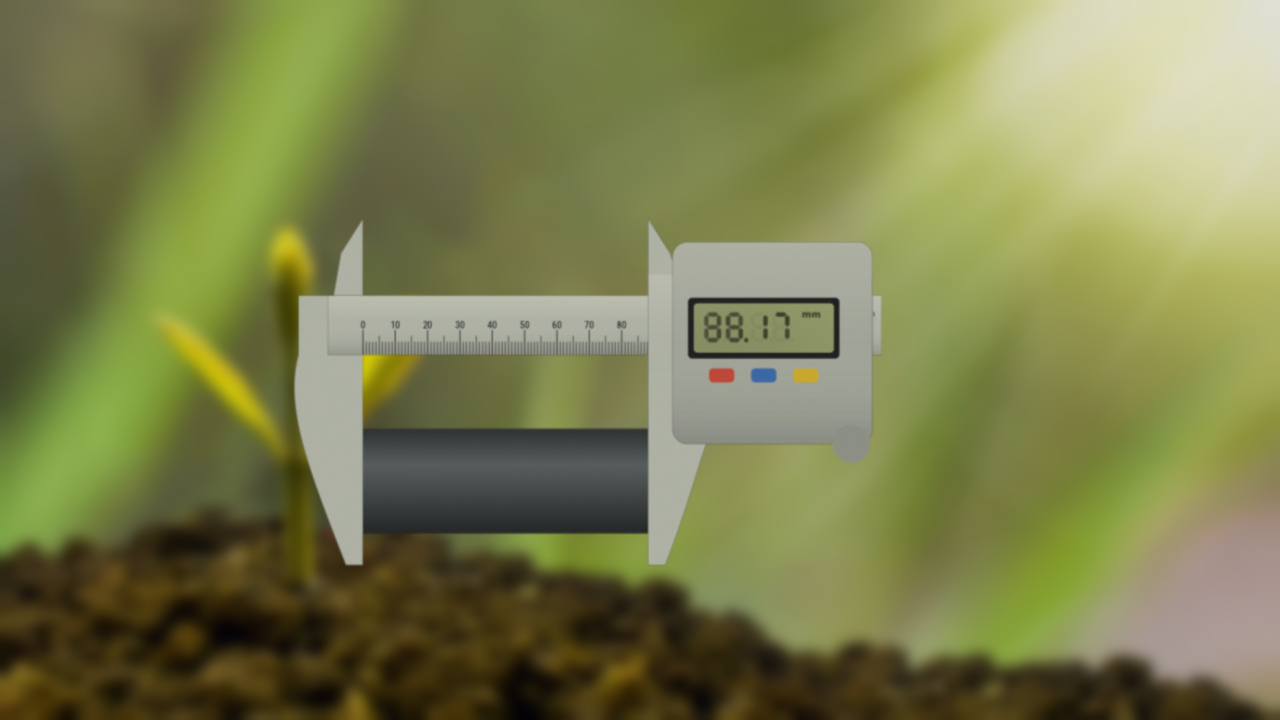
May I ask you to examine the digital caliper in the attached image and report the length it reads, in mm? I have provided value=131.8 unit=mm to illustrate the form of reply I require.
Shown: value=88.17 unit=mm
